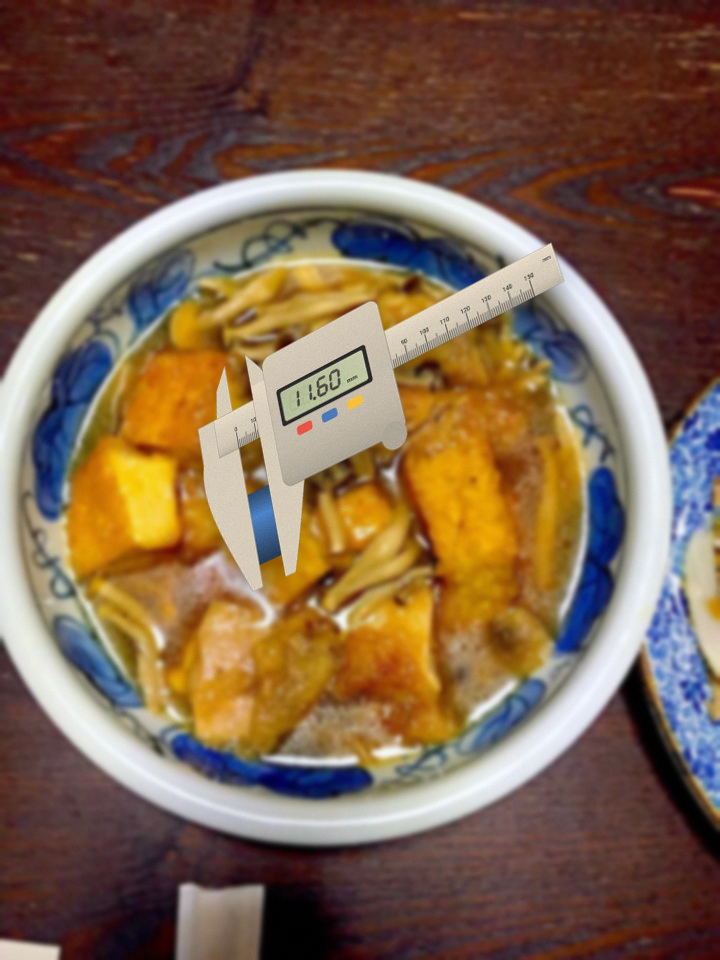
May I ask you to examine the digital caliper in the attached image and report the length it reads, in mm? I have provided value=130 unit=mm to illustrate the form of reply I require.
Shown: value=11.60 unit=mm
